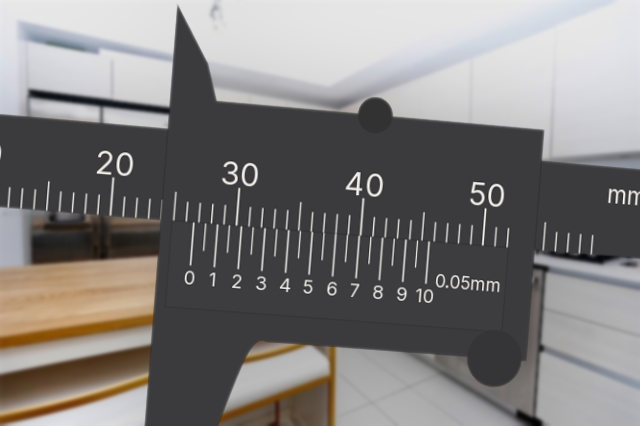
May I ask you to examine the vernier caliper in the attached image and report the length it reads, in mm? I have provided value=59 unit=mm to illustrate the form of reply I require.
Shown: value=26.6 unit=mm
